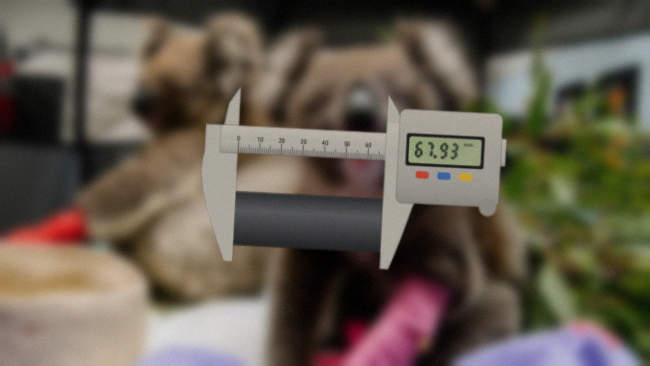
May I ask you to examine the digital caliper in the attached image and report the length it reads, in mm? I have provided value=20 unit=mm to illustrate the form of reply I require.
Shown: value=67.93 unit=mm
